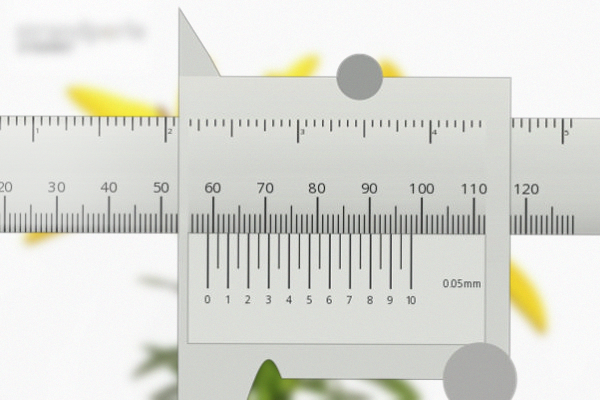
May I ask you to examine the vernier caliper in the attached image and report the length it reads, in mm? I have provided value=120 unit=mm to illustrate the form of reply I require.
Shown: value=59.0 unit=mm
